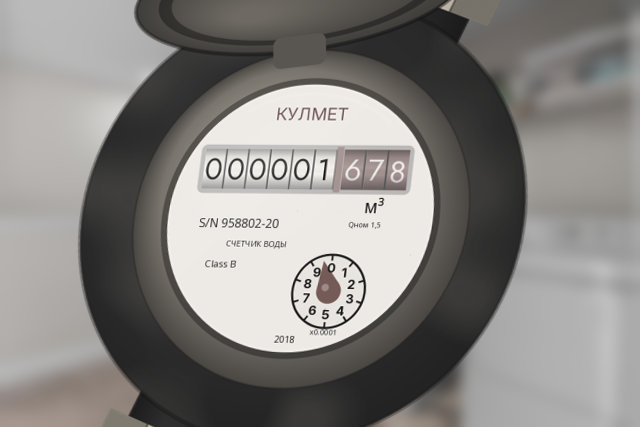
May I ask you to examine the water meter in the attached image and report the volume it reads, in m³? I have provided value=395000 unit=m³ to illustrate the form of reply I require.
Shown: value=1.6779 unit=m³
